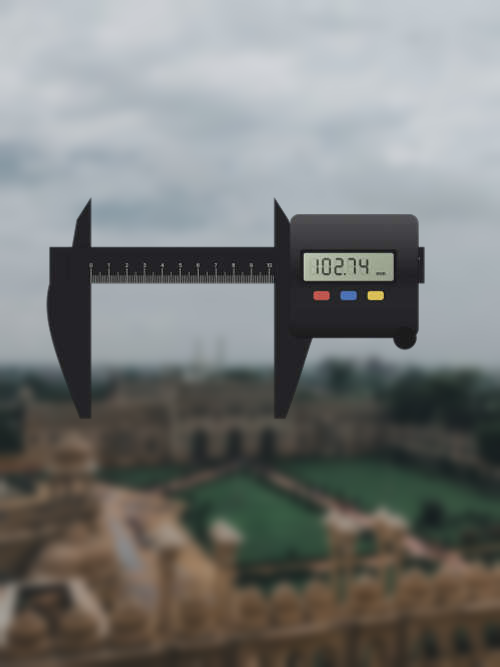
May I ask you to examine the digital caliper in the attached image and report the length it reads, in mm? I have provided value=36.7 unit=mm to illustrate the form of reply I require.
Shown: value=102.74 unit=mm
